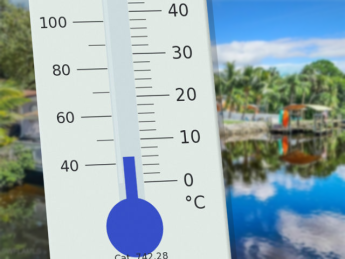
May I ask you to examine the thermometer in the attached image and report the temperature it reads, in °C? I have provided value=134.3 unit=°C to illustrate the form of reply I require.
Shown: value=6 unit=°C
